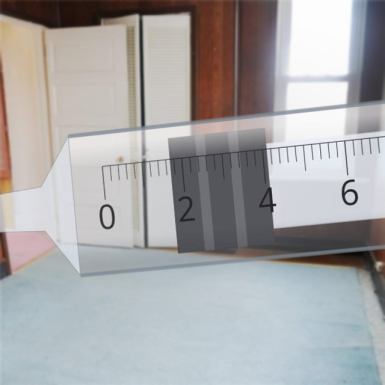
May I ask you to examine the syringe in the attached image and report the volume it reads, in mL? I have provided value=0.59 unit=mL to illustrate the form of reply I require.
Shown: value=1.7 unit=mL
